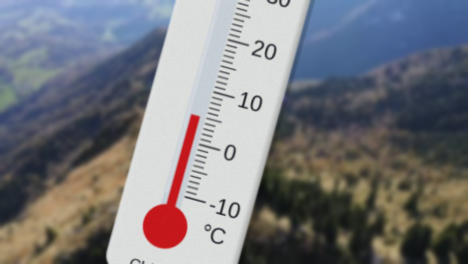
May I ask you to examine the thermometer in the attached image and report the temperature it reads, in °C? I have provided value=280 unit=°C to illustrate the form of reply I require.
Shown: value=5 unit=°C
